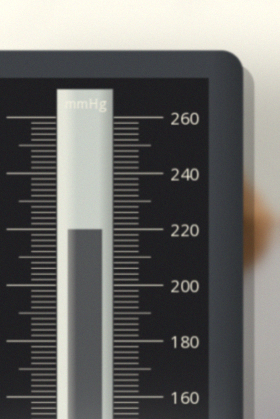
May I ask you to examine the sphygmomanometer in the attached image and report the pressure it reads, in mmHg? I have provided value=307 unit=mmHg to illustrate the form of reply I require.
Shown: value=220 unit=mmHg
